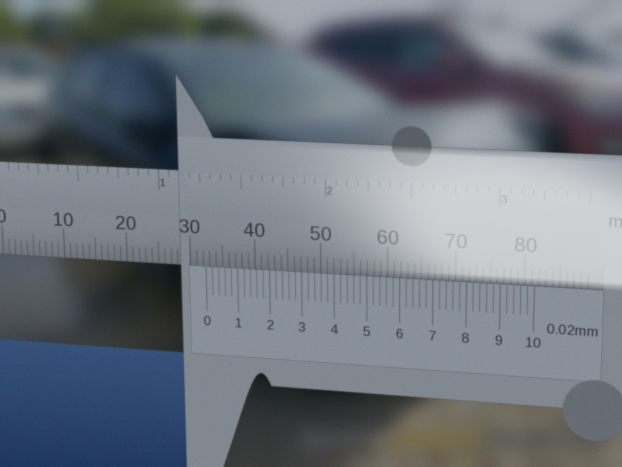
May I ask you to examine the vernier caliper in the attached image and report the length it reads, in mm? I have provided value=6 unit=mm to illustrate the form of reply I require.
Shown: value=32.4 unit=mm
